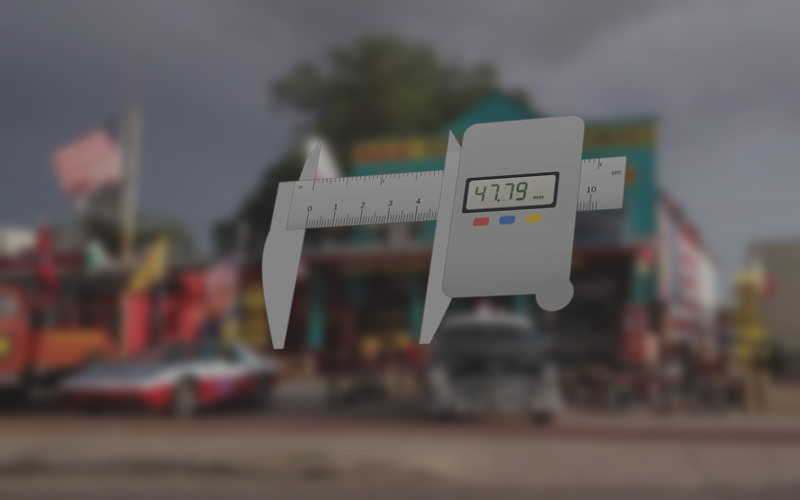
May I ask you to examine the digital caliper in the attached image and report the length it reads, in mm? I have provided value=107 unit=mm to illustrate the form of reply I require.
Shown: value=47.79 unit=mm
